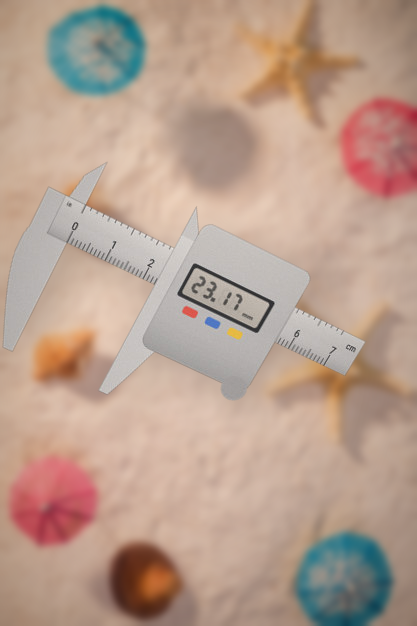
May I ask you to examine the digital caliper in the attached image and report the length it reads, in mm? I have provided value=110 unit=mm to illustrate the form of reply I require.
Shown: value=23.17 unit=mm
